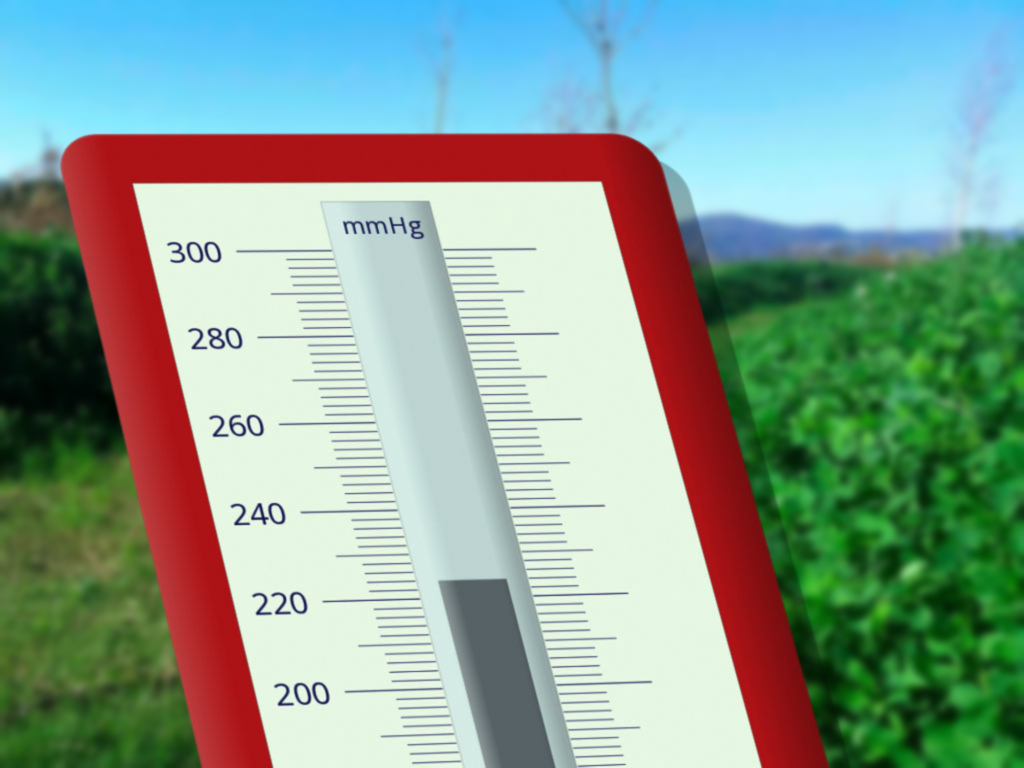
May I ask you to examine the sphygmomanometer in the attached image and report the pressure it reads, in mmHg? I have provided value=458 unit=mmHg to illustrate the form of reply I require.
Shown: value=224 unit=mmHg
